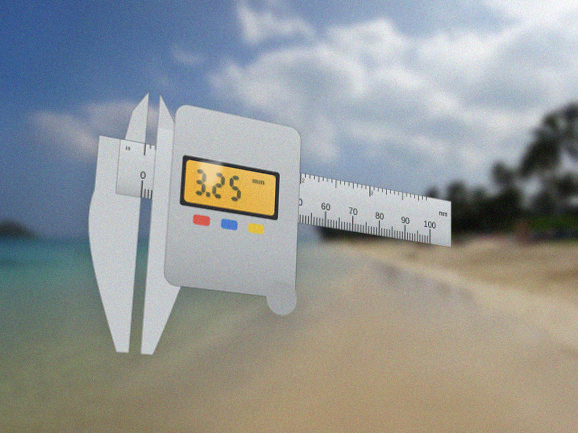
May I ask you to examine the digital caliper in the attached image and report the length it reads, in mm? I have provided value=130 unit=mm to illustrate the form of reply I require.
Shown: value=3.25 unit=mm
